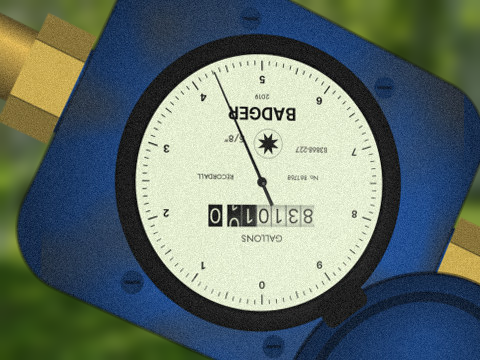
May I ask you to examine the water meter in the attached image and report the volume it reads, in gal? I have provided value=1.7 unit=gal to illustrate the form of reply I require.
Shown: value=8310104.3 unit=gal
